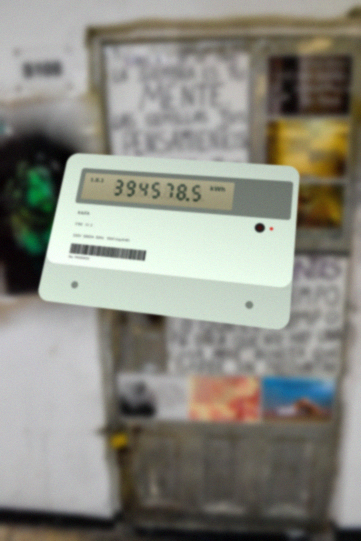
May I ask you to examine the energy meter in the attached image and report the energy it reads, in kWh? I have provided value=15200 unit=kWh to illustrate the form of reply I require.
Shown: value=394578.5 unit=kWh
